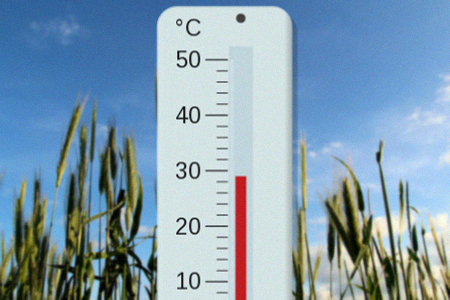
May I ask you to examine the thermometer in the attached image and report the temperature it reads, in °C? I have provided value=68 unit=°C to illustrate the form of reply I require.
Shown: value=29 unit=°C
